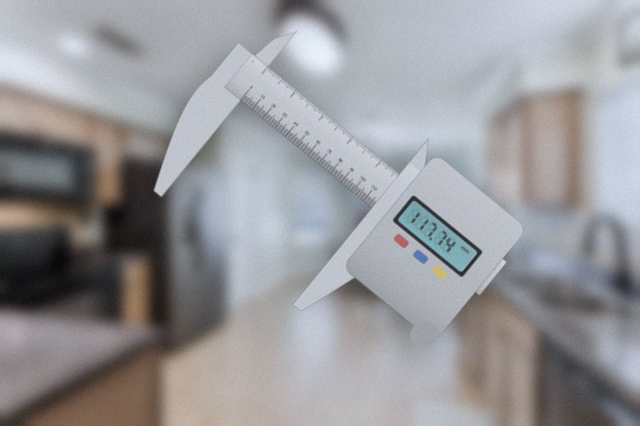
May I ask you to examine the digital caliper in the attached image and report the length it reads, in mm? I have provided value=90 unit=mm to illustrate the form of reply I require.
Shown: value=117.74 unit=mm
